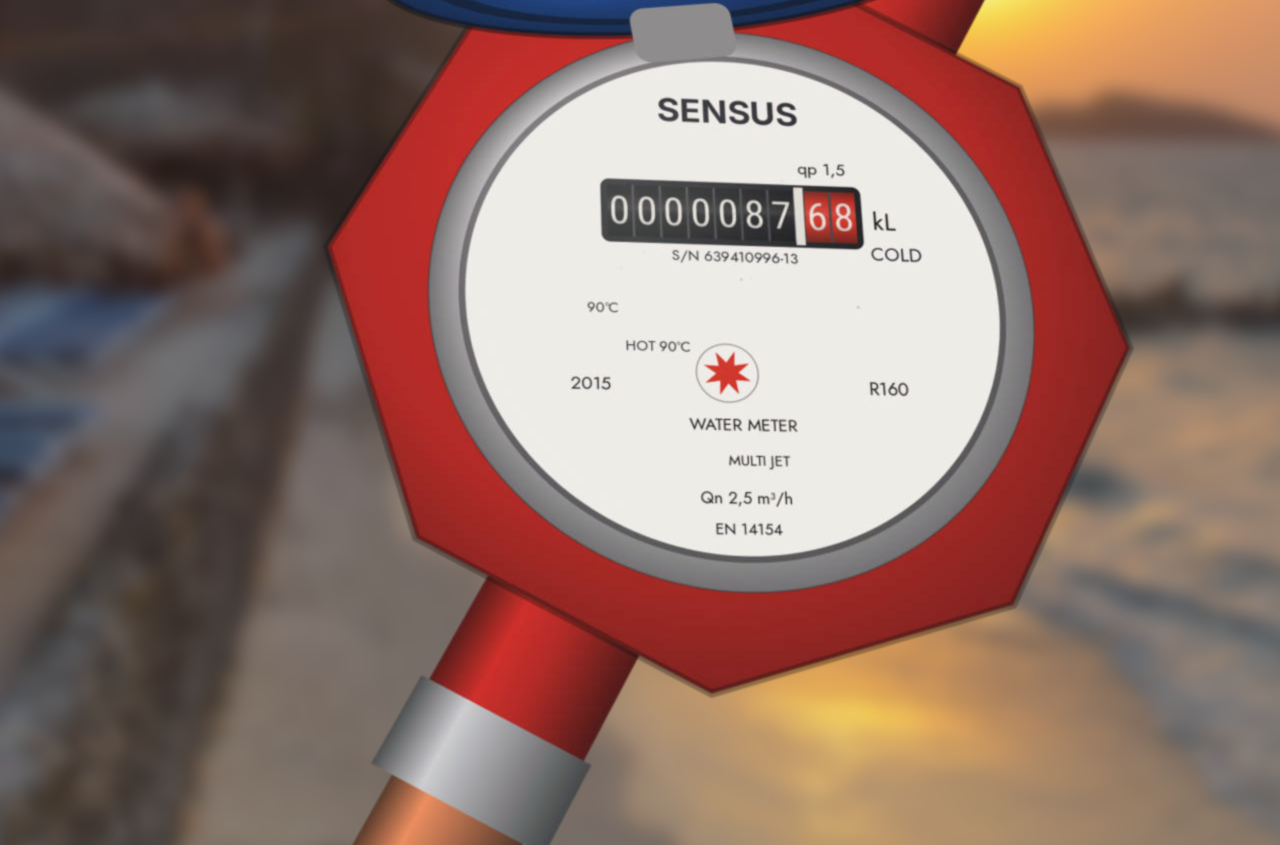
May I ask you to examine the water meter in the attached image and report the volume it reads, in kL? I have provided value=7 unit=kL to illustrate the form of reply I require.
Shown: value=87.68 unit=kL
